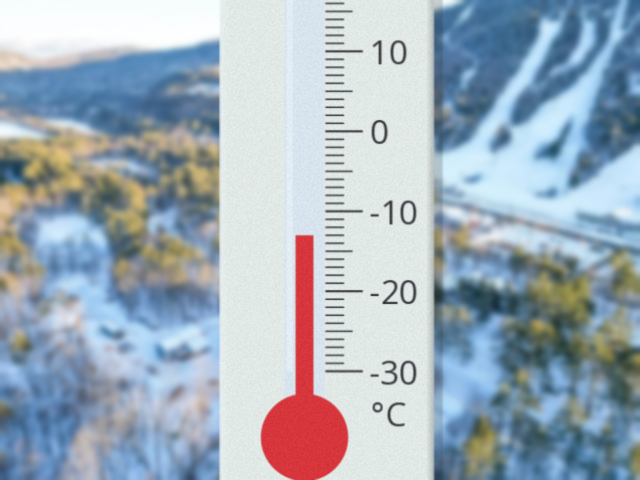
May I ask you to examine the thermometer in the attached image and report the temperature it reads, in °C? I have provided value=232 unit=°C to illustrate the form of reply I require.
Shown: value=-13 unit=°C
